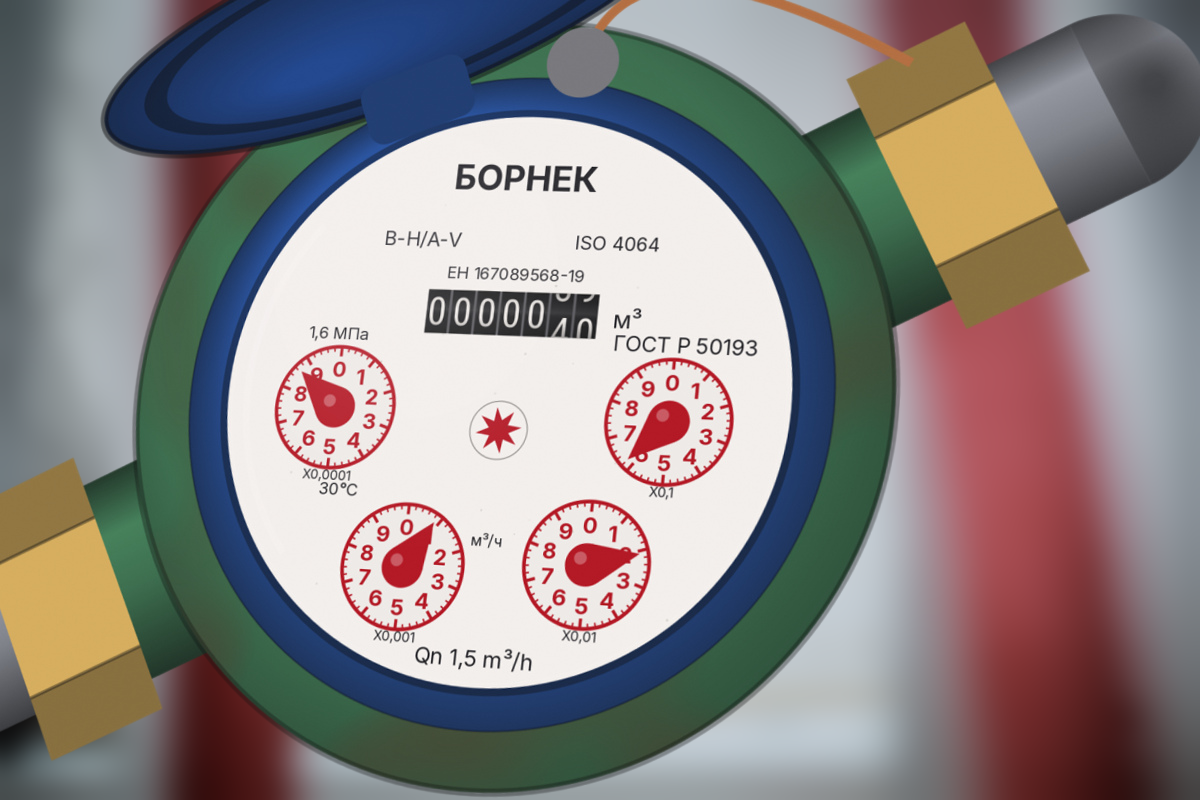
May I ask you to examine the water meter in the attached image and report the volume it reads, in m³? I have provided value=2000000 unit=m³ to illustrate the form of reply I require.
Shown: value=39.6208 unit=m³
